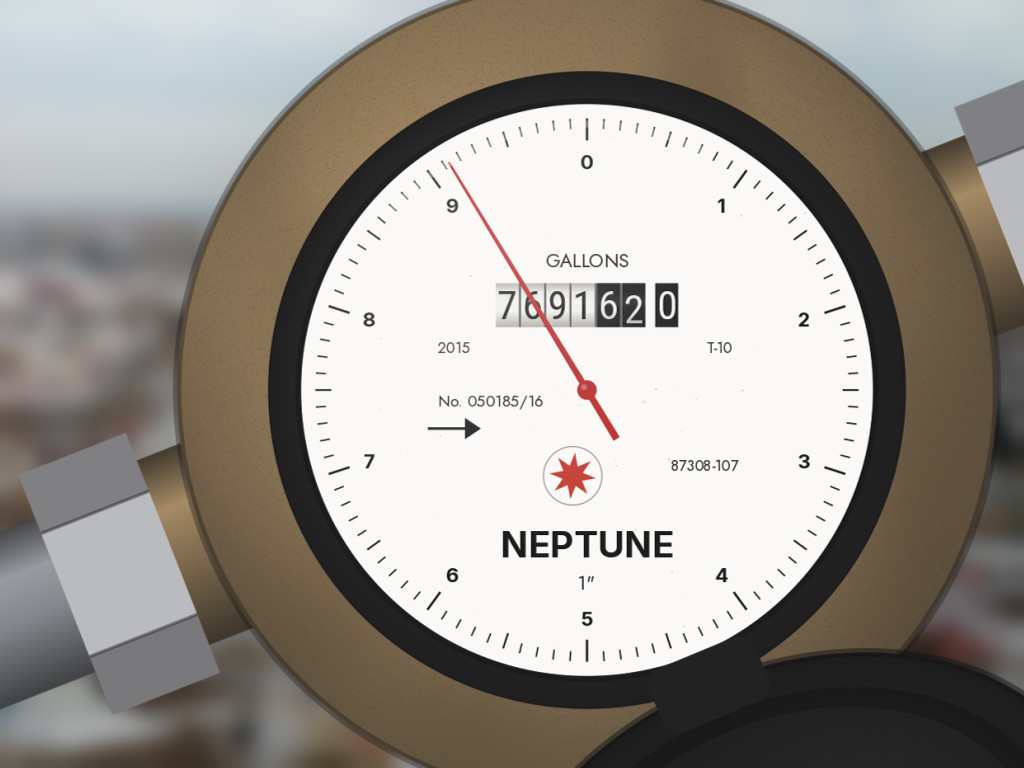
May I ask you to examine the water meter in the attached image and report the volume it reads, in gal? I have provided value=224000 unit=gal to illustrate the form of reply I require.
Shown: value=7691619.1 unit=gal
